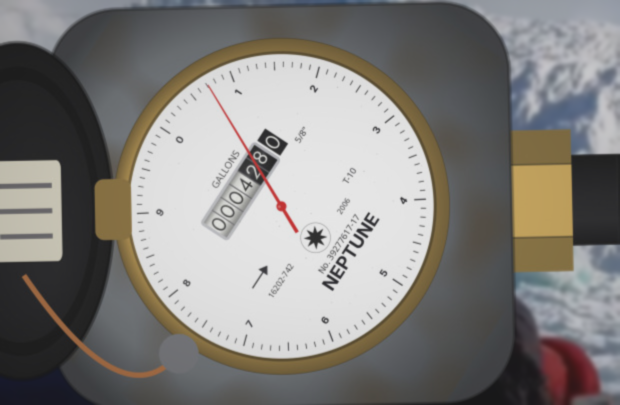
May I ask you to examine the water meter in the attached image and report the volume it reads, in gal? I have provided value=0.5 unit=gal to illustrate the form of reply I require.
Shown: value=4280.7 unit=gal
